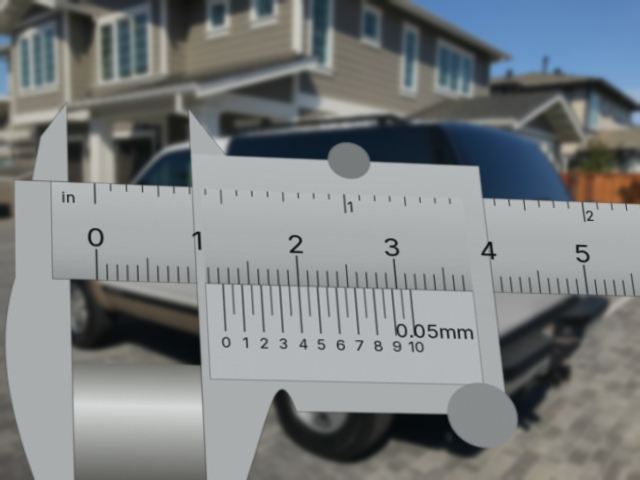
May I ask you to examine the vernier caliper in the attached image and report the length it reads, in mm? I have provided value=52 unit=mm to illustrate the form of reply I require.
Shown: value=12.4 unit=mm
